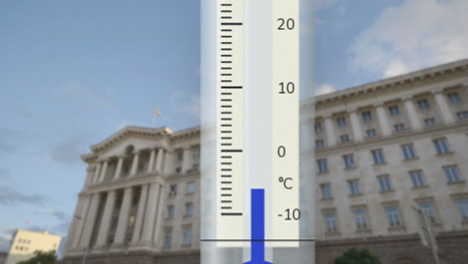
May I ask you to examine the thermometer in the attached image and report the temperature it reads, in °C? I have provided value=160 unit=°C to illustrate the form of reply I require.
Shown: value=-6 unit=°C
